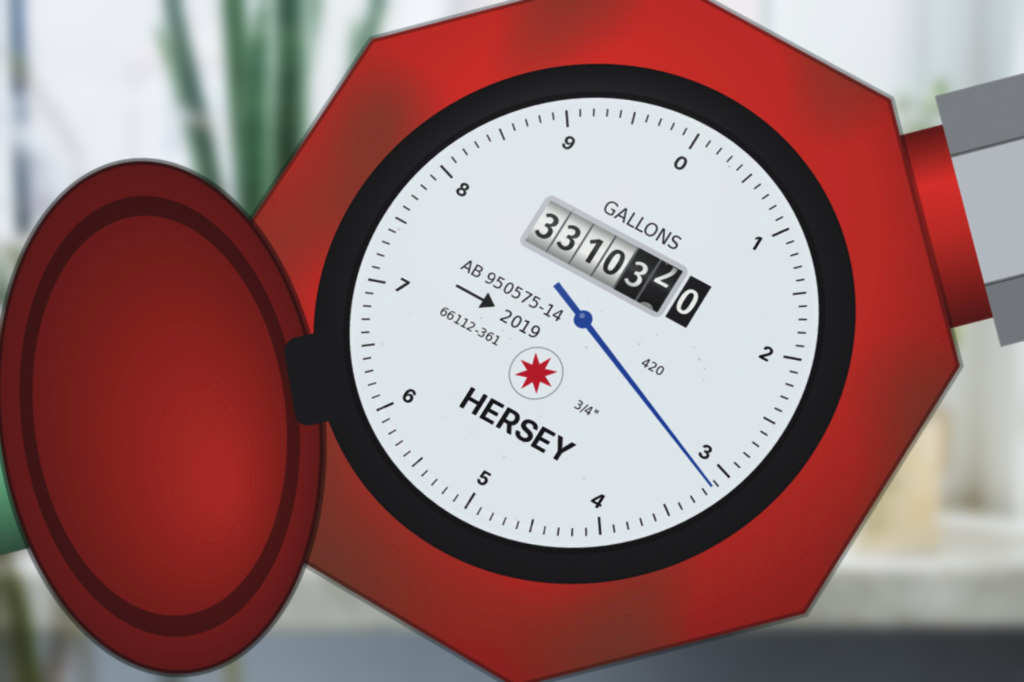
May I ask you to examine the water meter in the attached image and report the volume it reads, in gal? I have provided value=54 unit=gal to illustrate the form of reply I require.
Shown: value=3310323.1 unit=gal
